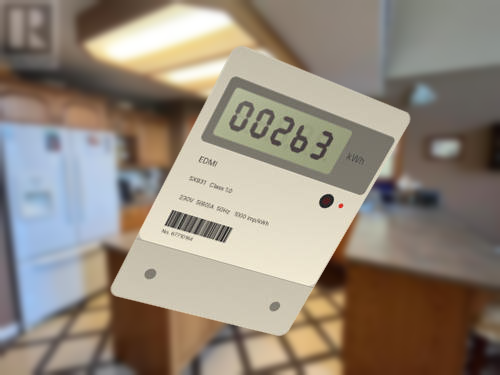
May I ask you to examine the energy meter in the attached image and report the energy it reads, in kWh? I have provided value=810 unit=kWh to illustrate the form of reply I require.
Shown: value=263 unit=kWh
